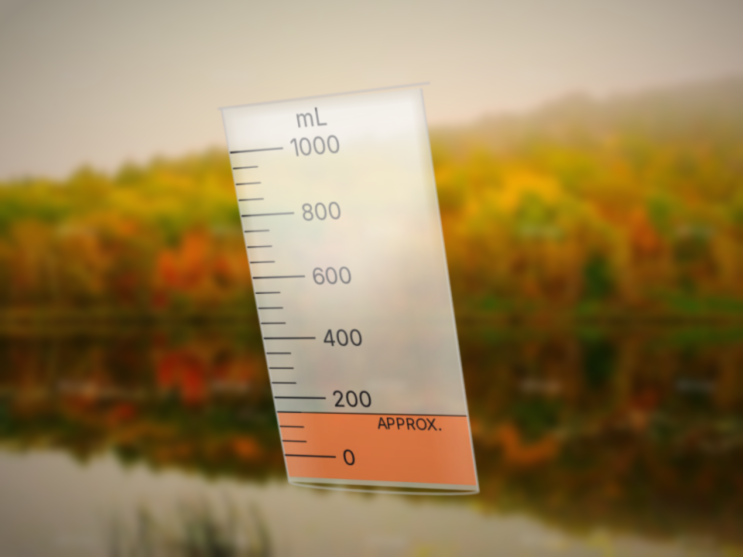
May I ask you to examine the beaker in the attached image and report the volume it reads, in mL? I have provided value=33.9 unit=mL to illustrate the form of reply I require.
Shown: value=150 unit=mL
